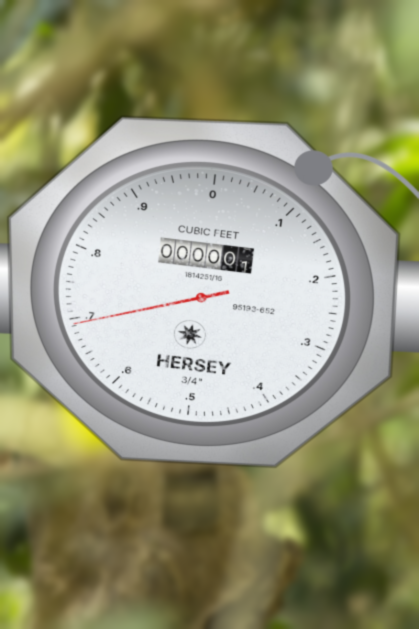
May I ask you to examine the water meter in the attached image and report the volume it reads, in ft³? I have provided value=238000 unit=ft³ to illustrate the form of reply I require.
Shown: value=0.69 unit=ft³
